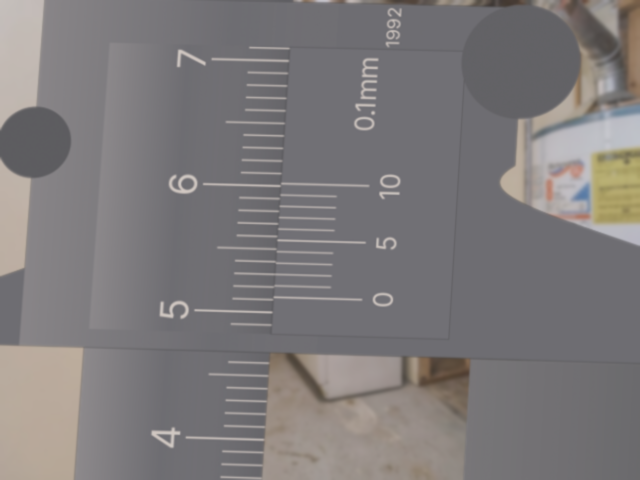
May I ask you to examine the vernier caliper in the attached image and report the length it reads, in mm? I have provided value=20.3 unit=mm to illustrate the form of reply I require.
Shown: value=51.2 unit=mm
